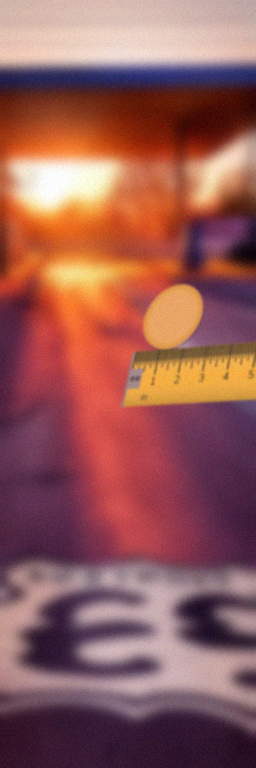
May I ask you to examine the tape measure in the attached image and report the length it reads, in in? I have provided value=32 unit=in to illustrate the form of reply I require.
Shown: value=2.5 unit=in
